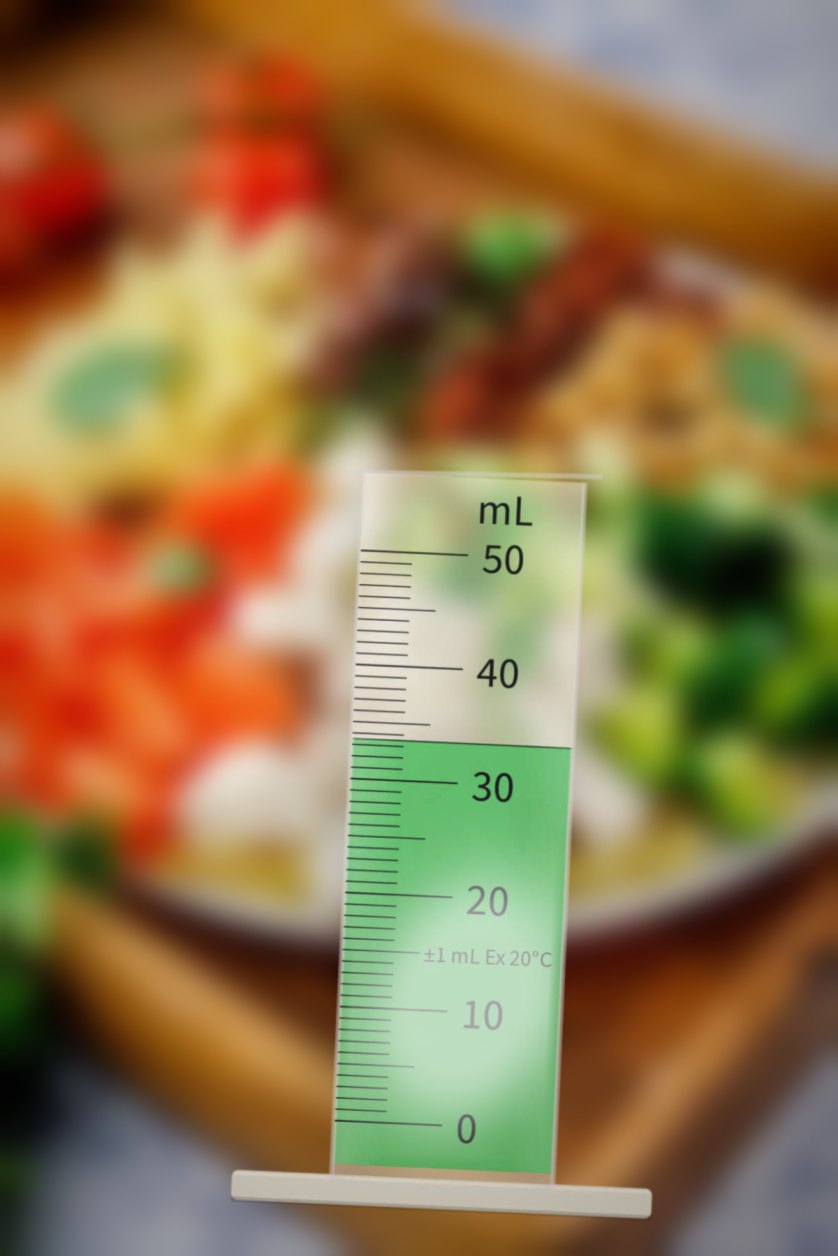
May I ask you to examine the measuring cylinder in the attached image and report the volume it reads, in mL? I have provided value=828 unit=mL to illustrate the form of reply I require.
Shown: value=33.5 unit=mL
